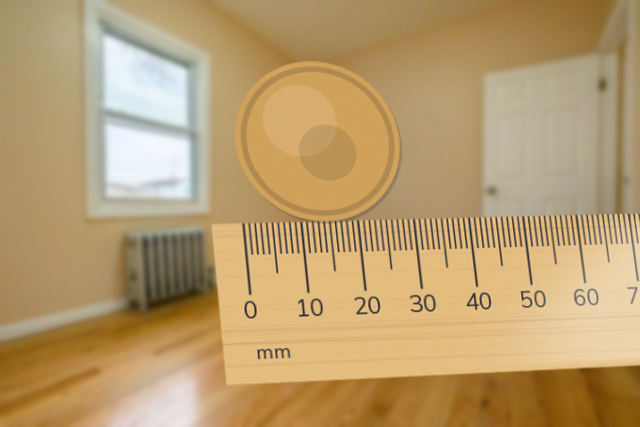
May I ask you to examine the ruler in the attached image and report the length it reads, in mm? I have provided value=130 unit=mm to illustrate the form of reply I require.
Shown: value=29 unit=mm
